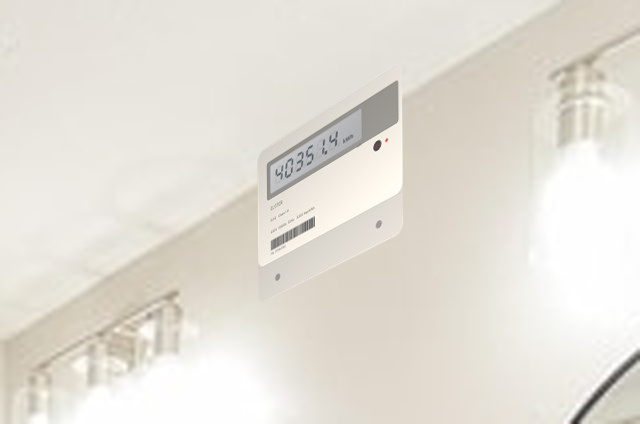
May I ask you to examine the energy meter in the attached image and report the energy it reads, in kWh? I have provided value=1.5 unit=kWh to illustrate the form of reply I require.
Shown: value=40351.4 unit=kWh
